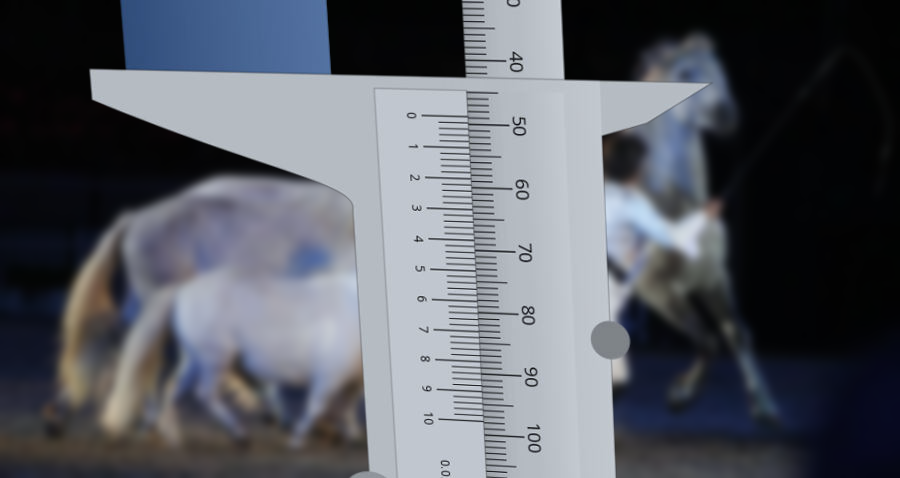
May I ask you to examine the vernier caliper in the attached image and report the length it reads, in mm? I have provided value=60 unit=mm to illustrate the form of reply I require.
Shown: value=48.8 unit=mm
